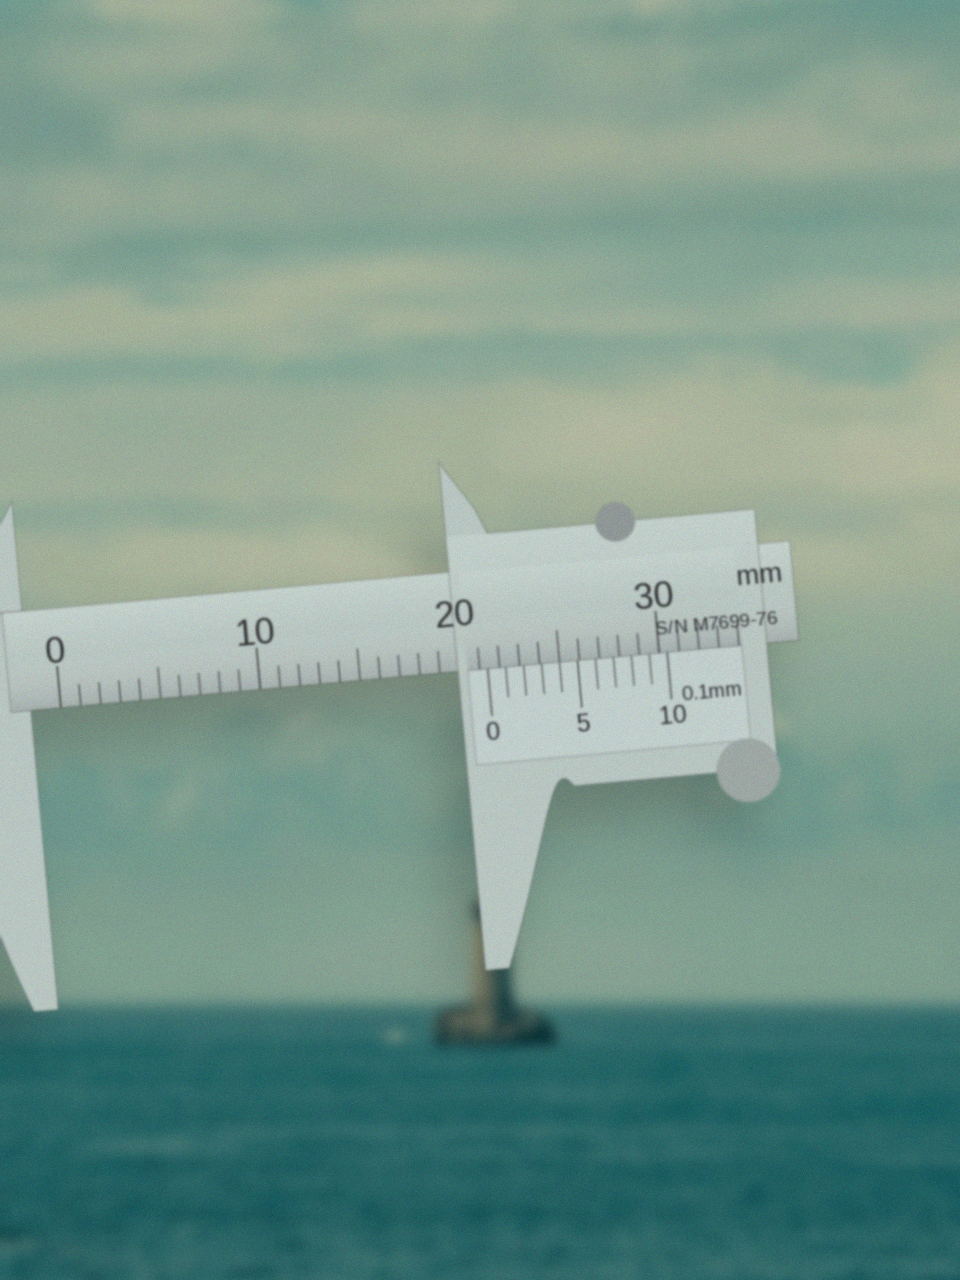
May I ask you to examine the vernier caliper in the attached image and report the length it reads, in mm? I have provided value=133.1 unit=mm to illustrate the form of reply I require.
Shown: value=21.4 unit=mm
